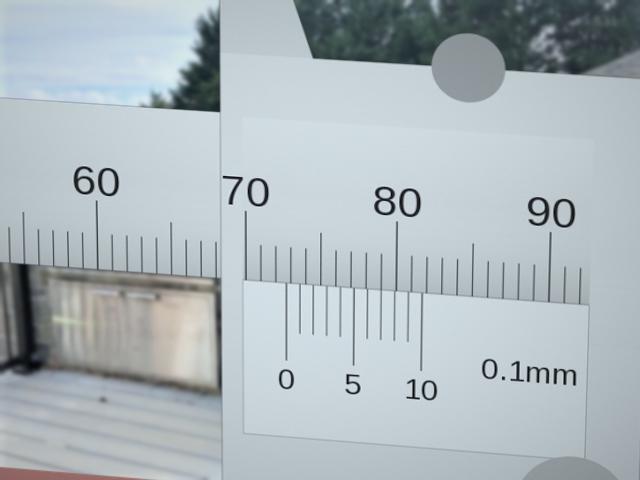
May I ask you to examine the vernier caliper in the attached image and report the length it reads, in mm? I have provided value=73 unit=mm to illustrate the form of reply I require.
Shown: value=72.7 unit=mm
